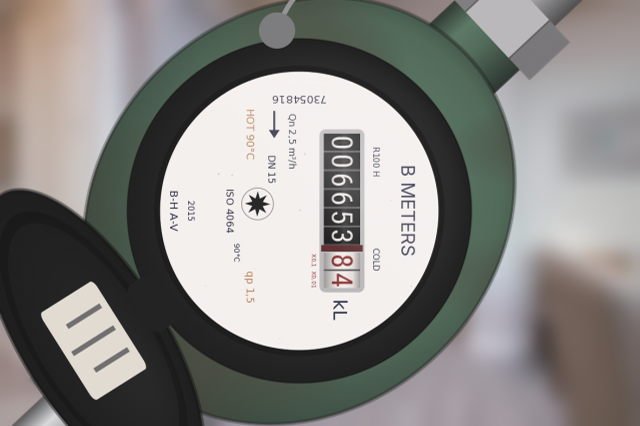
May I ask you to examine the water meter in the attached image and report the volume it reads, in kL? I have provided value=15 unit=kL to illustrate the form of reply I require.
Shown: value=6653.84 unit=kL
